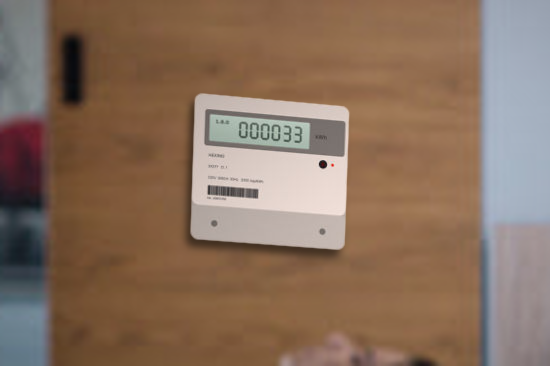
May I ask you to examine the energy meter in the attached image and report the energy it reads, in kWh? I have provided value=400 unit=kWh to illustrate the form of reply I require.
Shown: value=33 unit=kWh
